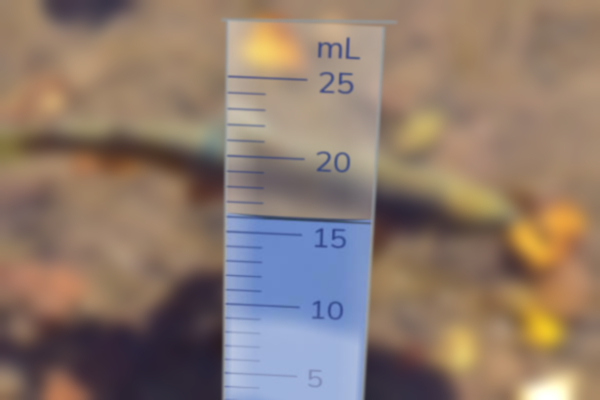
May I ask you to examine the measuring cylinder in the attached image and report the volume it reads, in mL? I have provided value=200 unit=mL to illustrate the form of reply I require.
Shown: value=16 unit=mL
